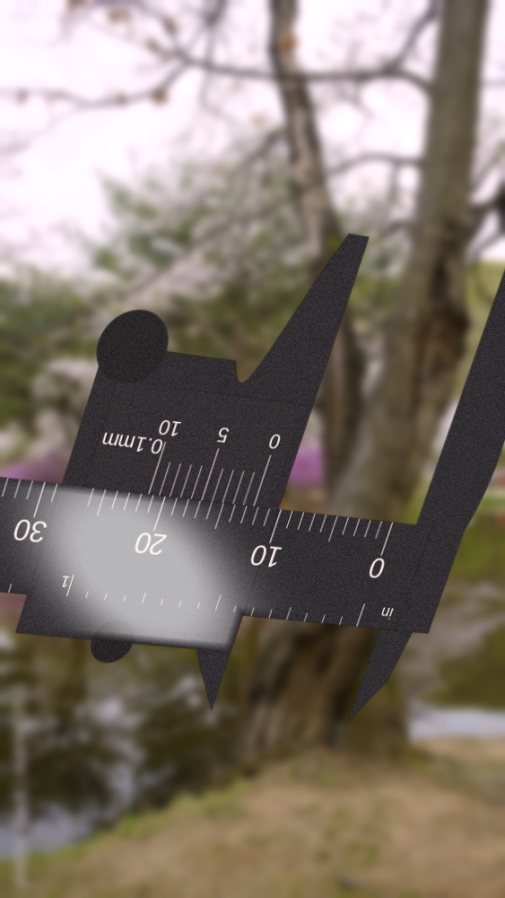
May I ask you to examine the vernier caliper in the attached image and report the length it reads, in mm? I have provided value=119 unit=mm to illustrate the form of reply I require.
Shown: value=12.4 unit=mm
